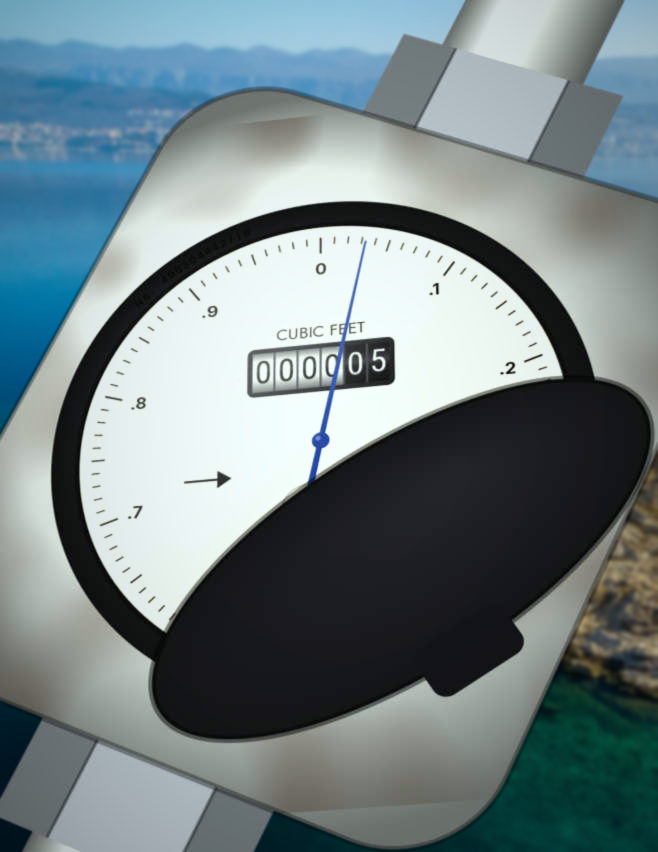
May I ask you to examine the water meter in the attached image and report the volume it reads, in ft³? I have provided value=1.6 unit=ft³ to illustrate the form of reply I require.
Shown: value=5.03 unit=ft³
